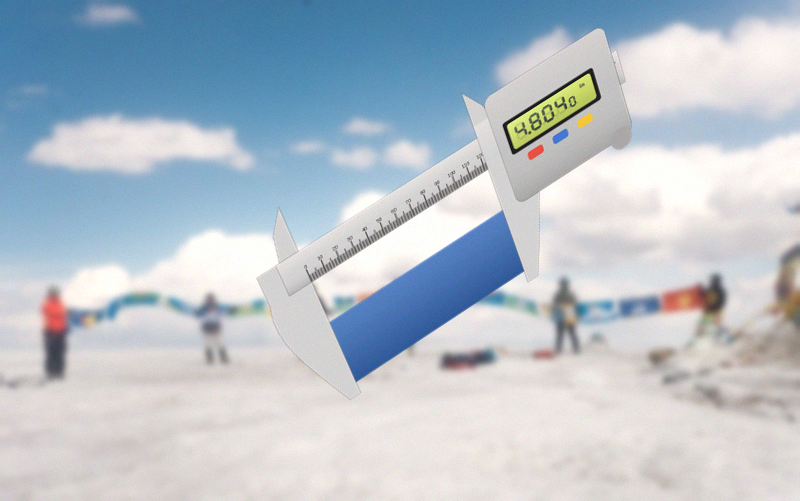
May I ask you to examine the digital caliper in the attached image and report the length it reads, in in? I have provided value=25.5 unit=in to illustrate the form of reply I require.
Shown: value=4.8040 unit=in
